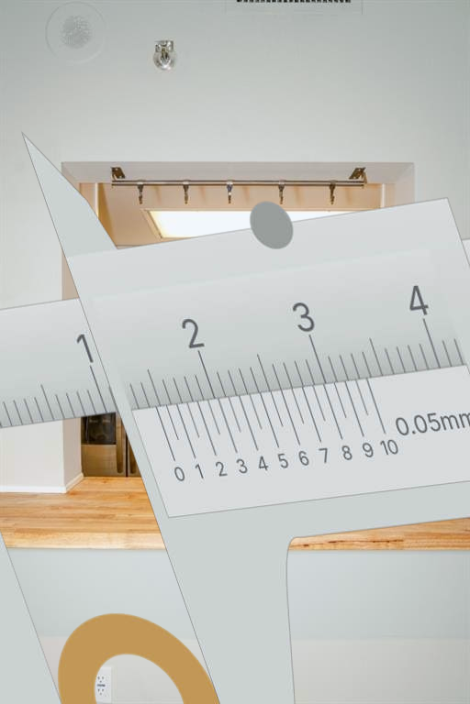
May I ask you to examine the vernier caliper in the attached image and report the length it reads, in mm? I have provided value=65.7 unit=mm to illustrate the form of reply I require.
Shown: value=14.6 unit=mm
